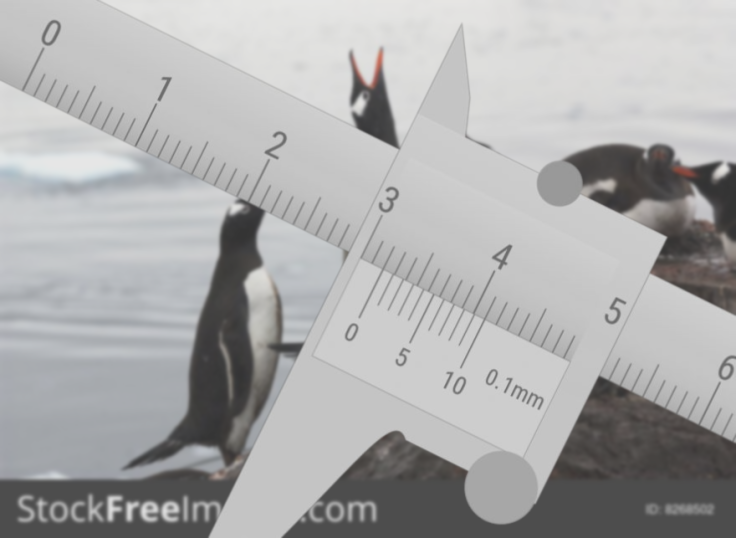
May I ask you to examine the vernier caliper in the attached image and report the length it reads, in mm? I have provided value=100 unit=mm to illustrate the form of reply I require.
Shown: value=32.0 unit=mm
